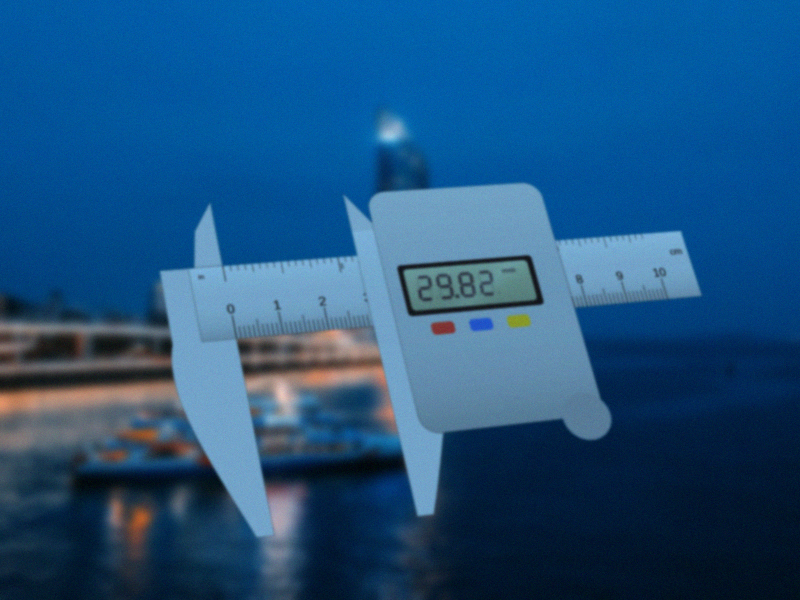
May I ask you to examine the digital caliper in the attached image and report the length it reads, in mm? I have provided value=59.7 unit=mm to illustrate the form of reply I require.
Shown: value=29.82 unit=mm
